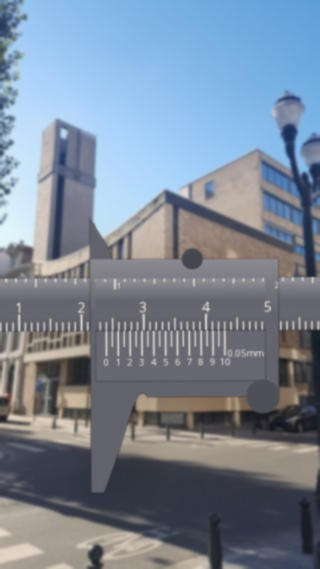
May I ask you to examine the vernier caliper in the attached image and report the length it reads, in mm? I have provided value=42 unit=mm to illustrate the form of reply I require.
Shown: value=24.0 unit=mm
